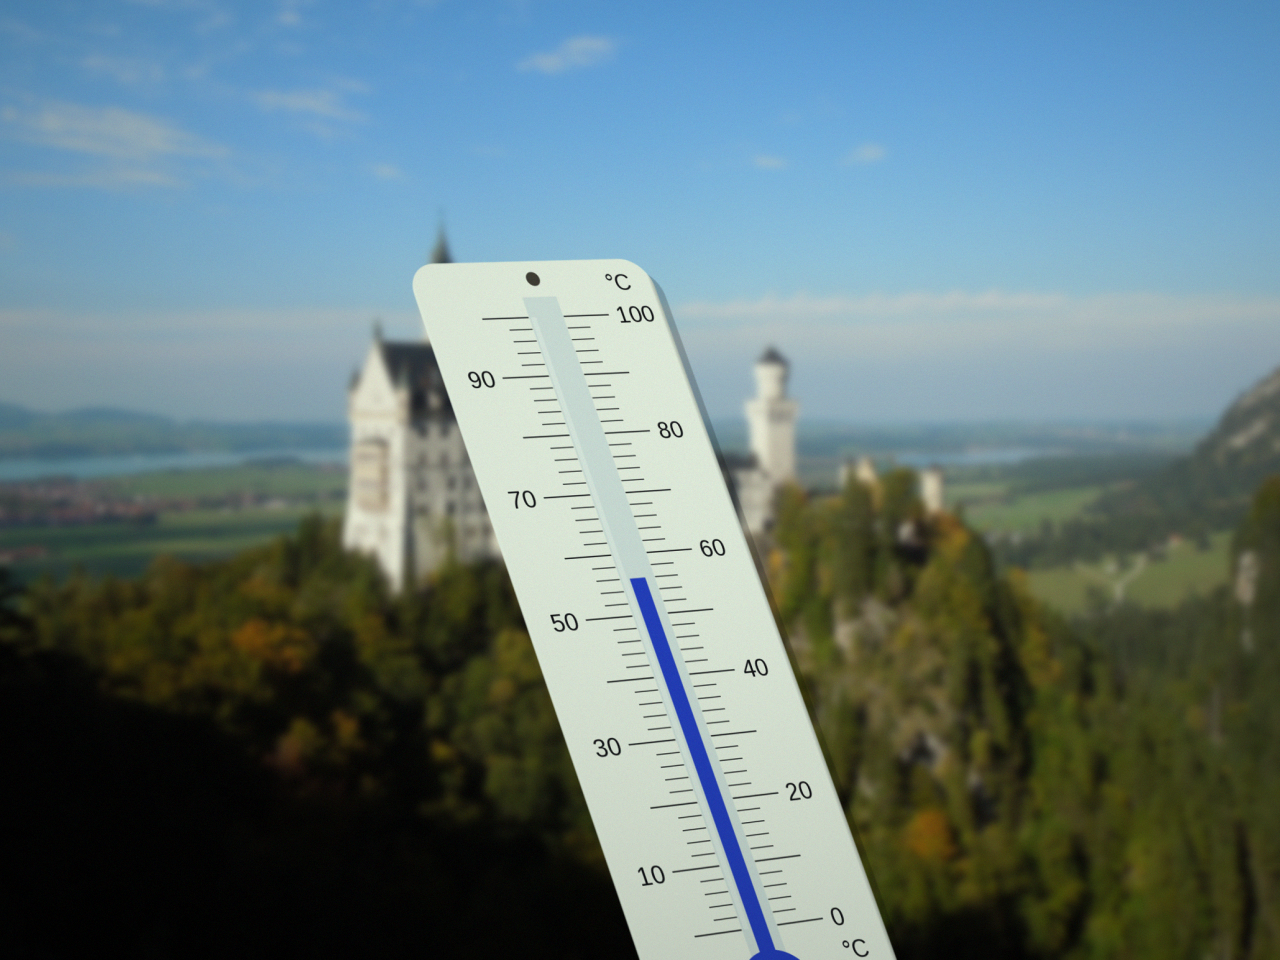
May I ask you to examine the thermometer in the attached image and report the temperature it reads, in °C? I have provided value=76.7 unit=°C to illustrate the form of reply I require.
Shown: value=56 unit=°C
